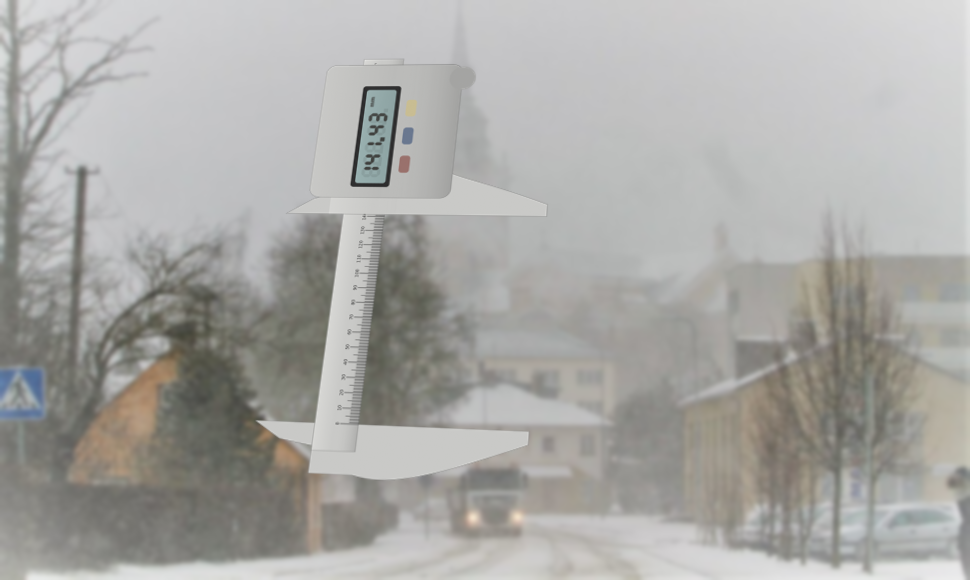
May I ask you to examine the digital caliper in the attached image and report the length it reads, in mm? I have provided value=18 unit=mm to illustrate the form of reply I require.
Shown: value=141.43 unit=mm
